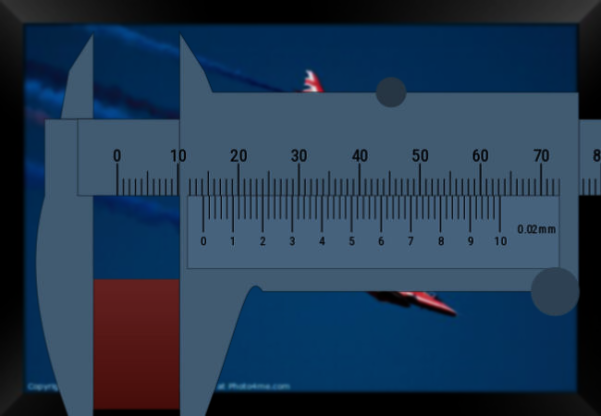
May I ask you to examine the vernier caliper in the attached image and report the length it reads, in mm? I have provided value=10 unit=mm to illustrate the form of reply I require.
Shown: value=14.2 unit=mm
